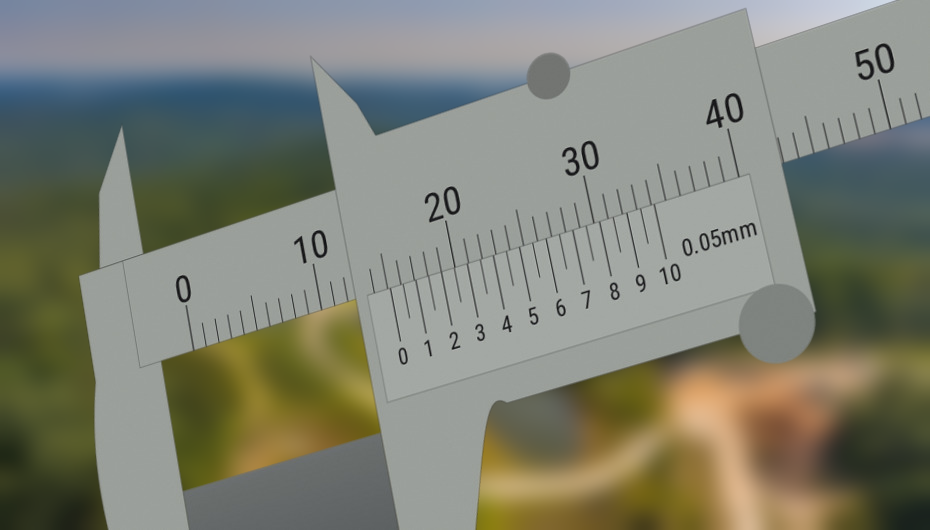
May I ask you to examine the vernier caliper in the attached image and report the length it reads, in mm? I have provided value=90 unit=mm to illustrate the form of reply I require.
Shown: value=15.2 unit=mm
